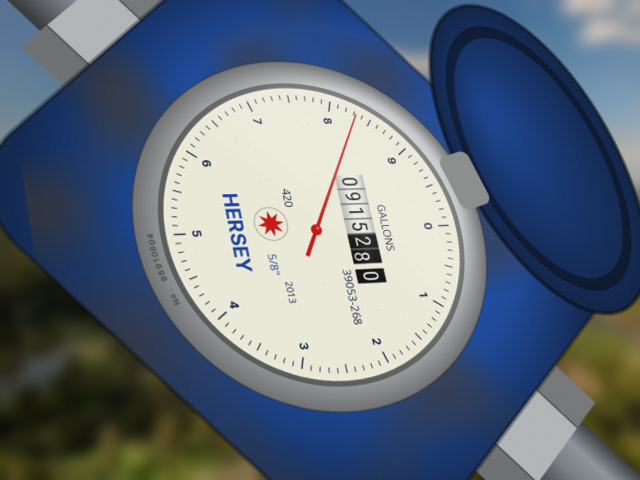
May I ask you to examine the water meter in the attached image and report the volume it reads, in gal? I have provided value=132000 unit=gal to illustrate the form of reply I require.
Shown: value=915278.3 unit=gal
